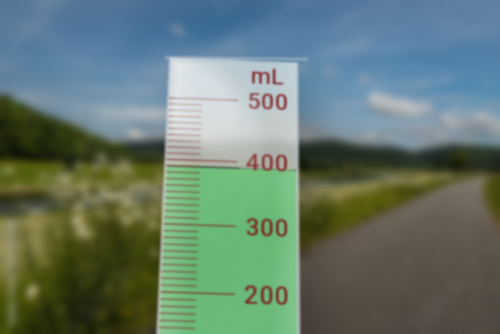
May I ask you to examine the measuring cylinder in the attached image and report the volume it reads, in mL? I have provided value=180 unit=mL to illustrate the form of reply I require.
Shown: value=390 unit=mL
